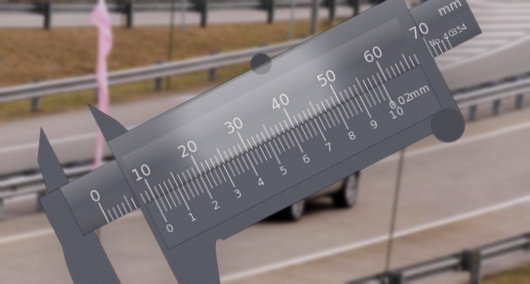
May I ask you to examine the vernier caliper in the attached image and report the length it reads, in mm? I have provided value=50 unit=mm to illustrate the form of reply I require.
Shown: value=10.0 unit=mm
